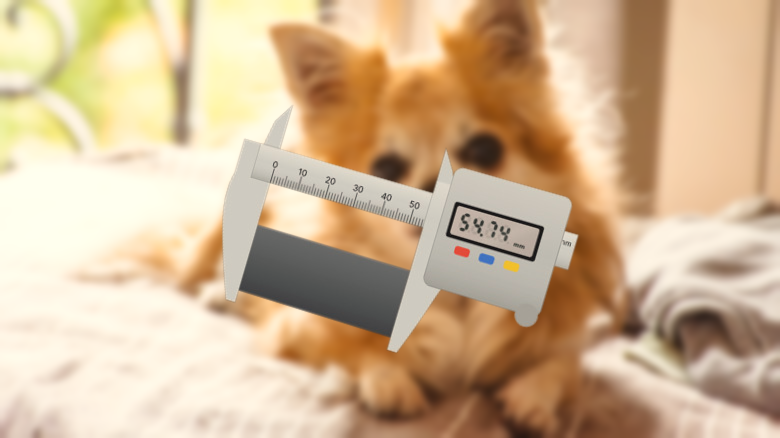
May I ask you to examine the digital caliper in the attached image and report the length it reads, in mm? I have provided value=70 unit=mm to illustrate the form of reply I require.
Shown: value=54.74 unit=mm
